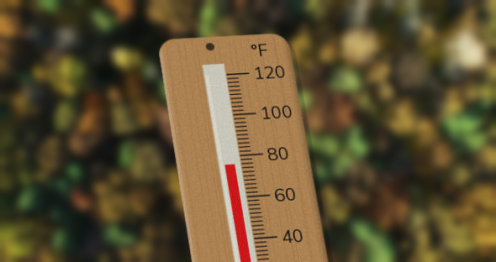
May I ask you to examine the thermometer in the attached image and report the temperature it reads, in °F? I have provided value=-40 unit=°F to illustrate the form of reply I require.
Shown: value=76 unit=°F
